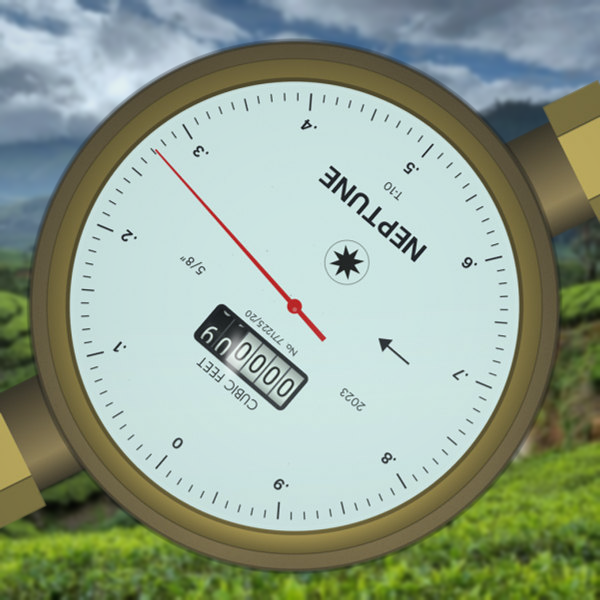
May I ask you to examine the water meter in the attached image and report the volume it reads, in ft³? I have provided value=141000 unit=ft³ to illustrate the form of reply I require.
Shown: value=9.27 unit=ft³
